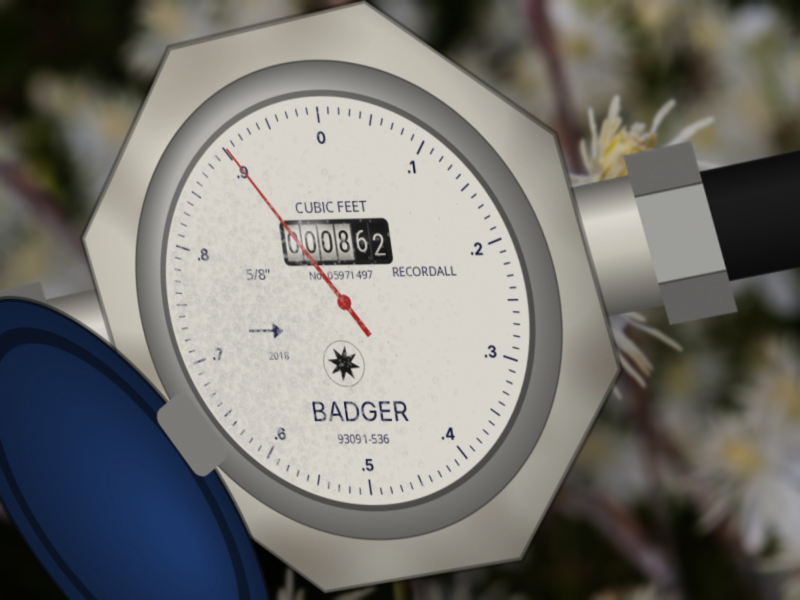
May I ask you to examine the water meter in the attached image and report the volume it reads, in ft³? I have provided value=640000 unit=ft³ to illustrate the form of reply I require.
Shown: value=861.90 unit=ft³
